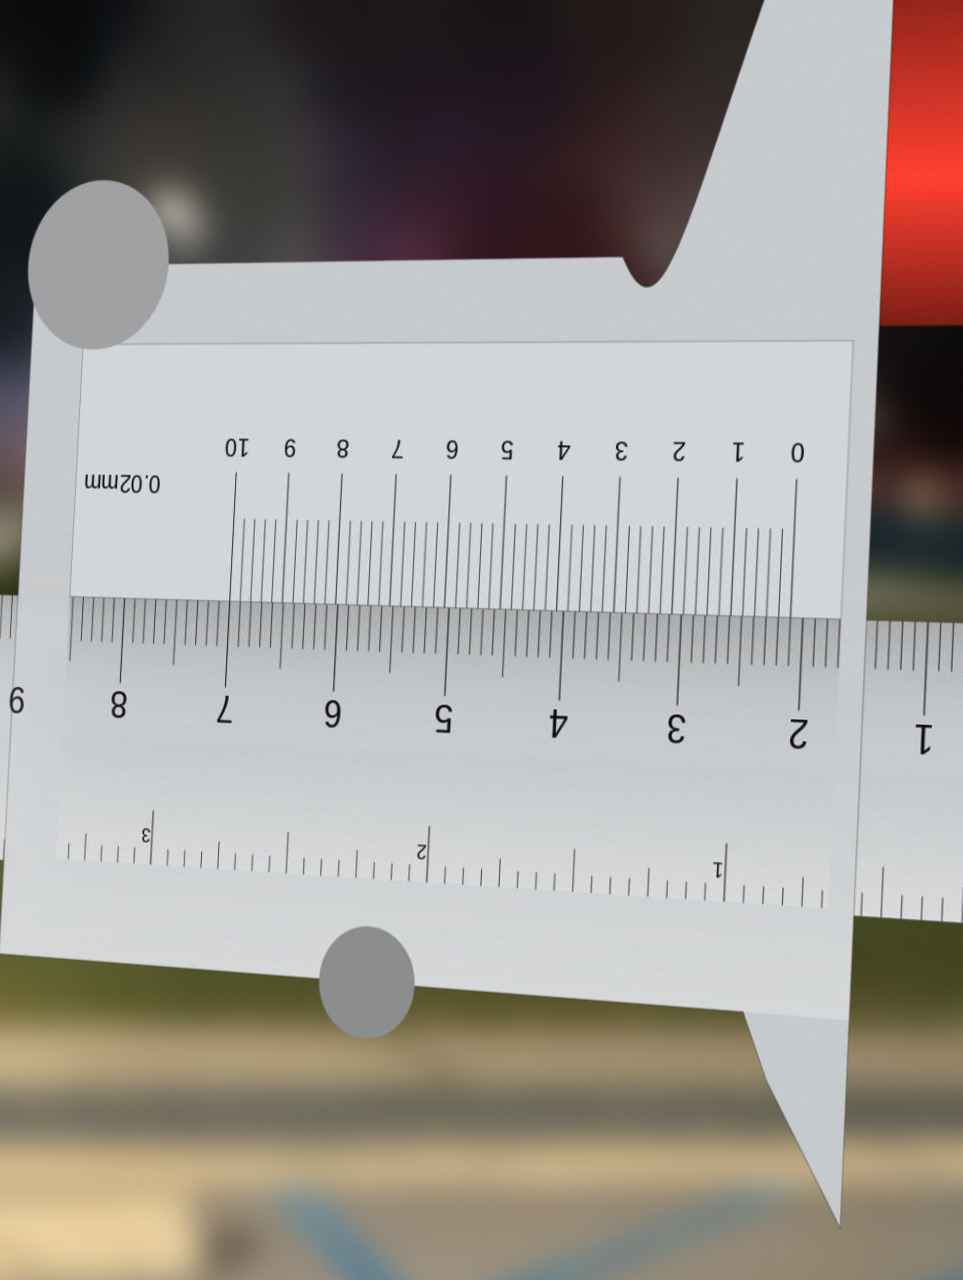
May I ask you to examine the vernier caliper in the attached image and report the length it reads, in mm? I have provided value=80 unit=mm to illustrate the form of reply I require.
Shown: value=21.0 unit=mm
